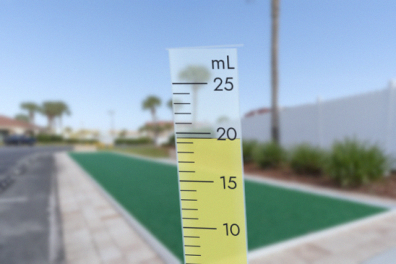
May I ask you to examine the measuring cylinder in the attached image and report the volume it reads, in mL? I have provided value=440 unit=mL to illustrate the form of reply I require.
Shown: value=19.5 unit=mL
